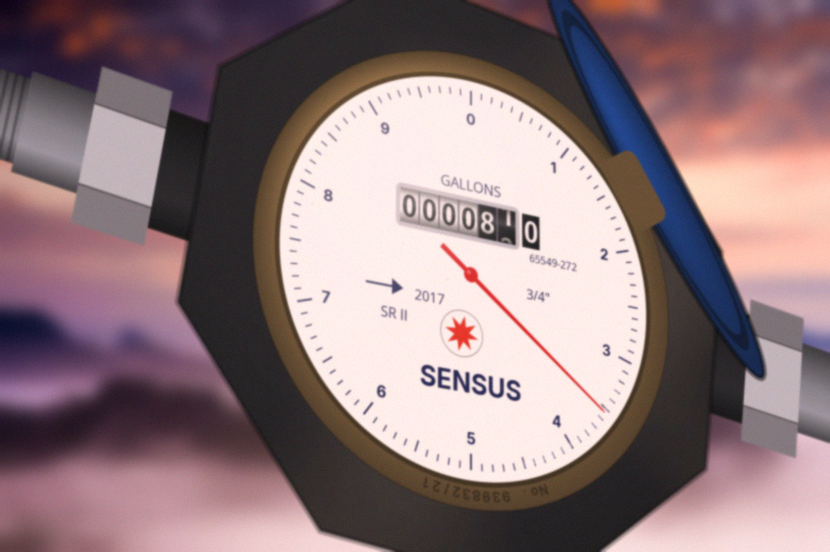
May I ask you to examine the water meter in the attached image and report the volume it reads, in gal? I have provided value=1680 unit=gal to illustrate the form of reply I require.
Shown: value=813.5 unit=gal
